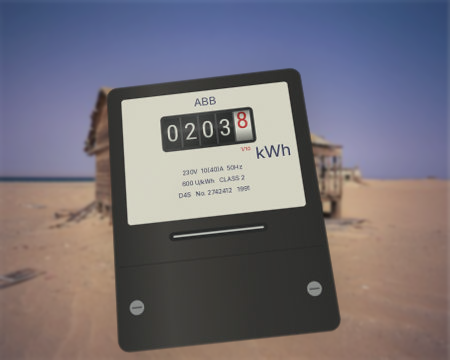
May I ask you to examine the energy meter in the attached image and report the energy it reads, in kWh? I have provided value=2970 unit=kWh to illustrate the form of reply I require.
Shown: value=203.8 unit=kWh
